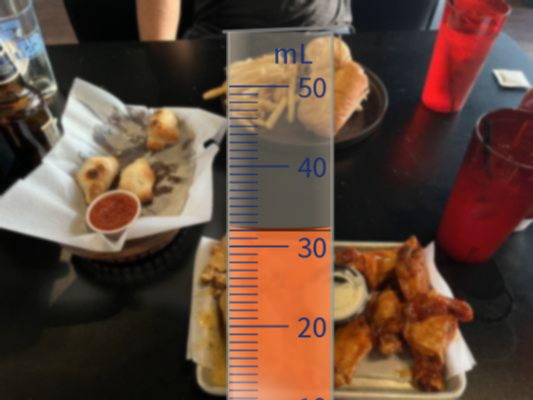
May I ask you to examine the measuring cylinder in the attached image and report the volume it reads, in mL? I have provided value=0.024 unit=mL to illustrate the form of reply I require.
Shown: value=32 unit=mL
